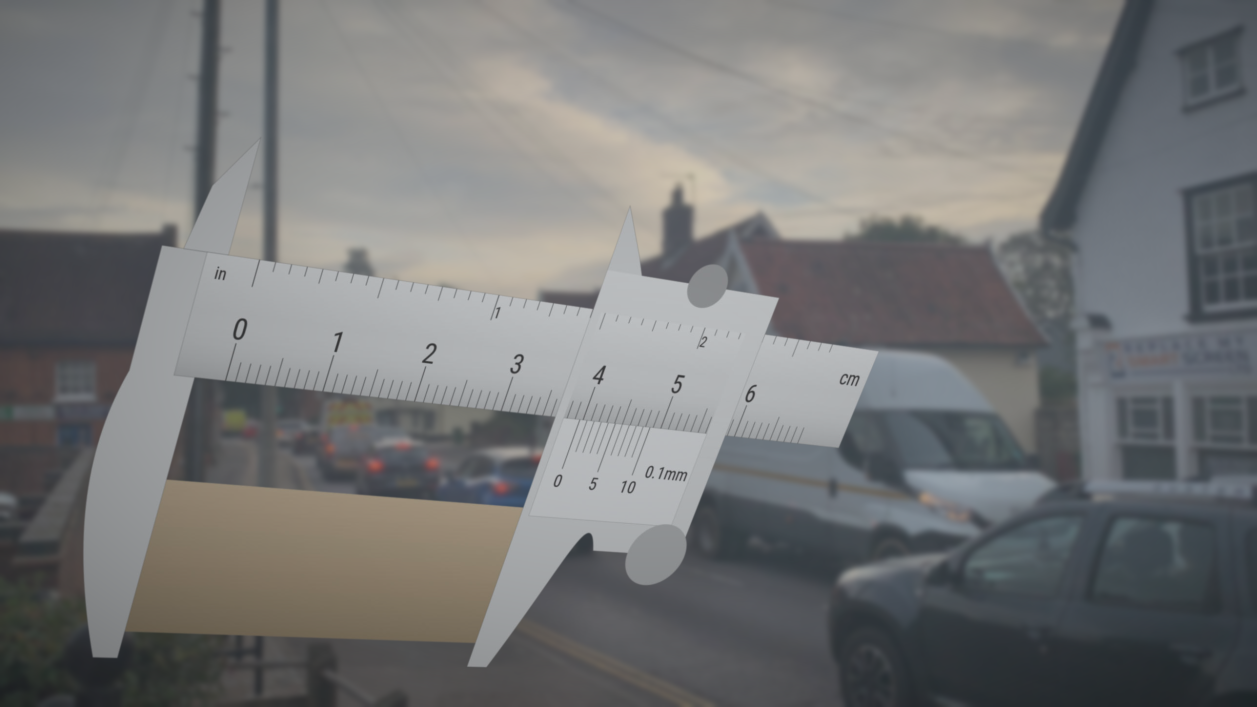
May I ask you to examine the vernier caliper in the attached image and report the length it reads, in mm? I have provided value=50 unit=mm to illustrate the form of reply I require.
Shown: value=39.6 unit=mm
